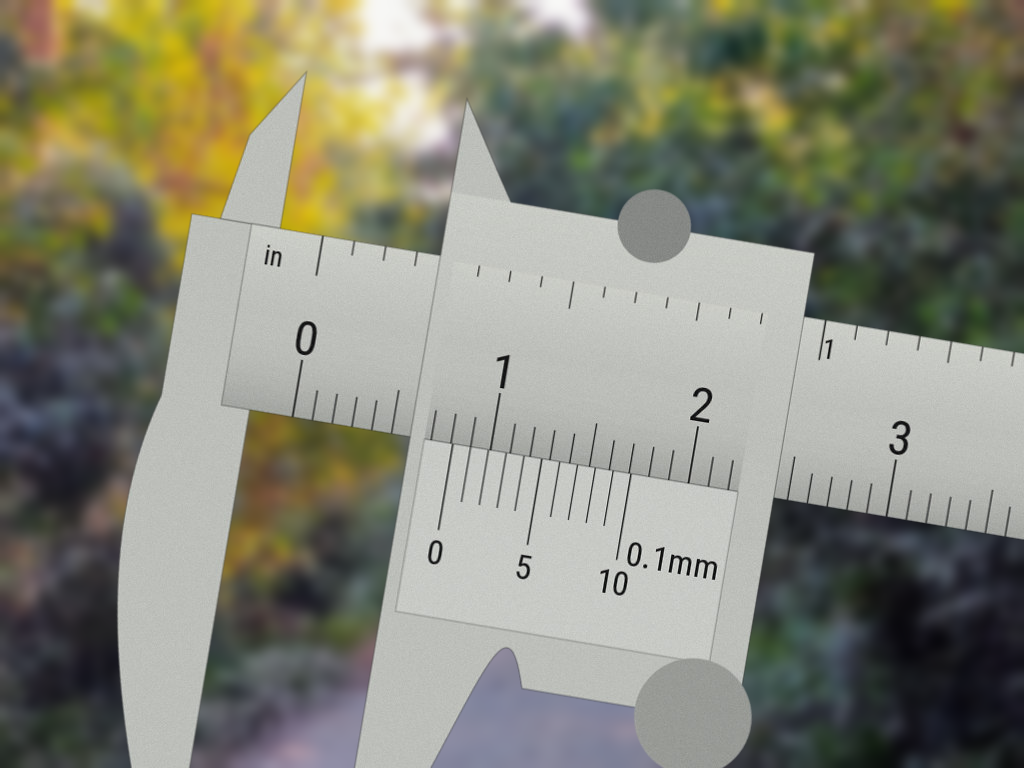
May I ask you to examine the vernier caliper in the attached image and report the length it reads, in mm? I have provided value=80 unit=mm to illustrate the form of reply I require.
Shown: value=8.1 unit=mm
